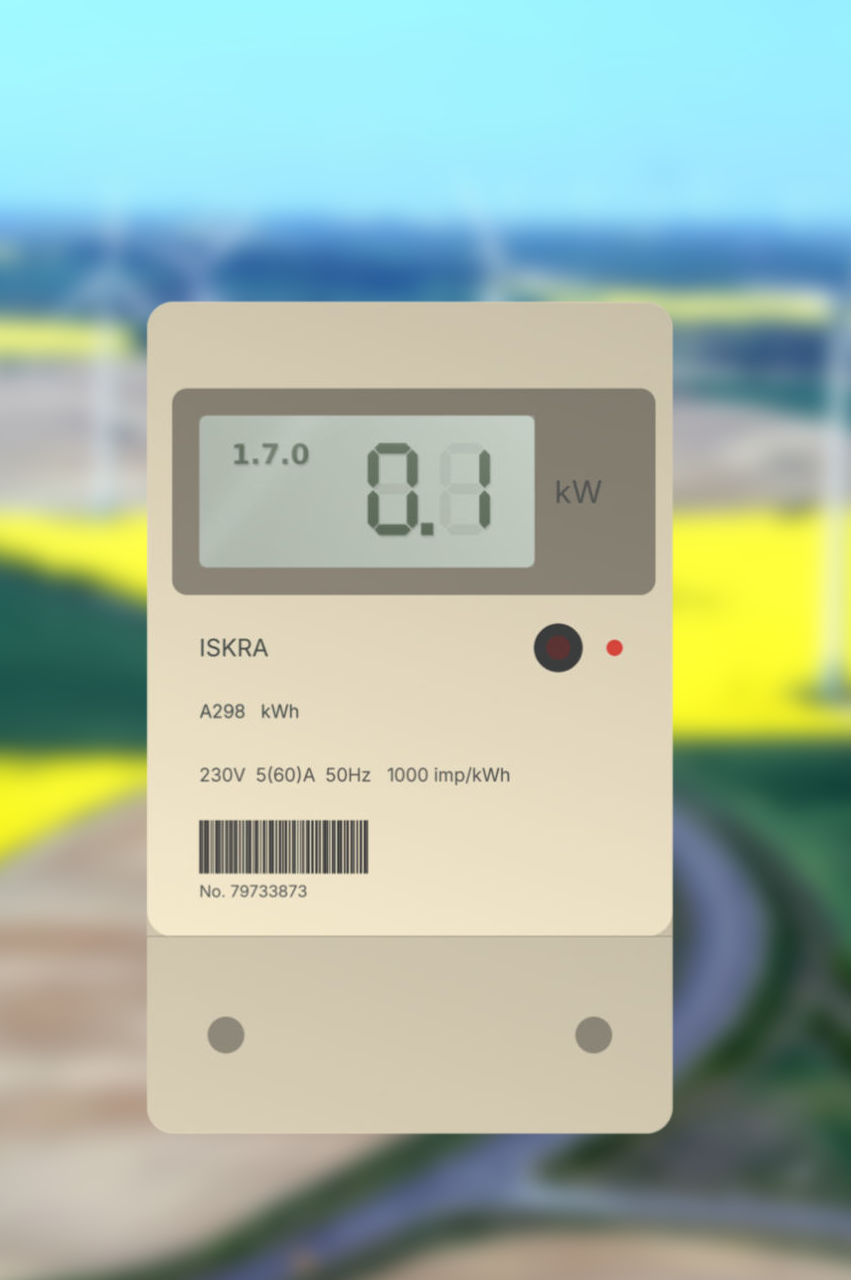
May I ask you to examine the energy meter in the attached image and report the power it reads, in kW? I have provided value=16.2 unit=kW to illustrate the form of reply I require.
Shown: value=0.1 unit=kW
